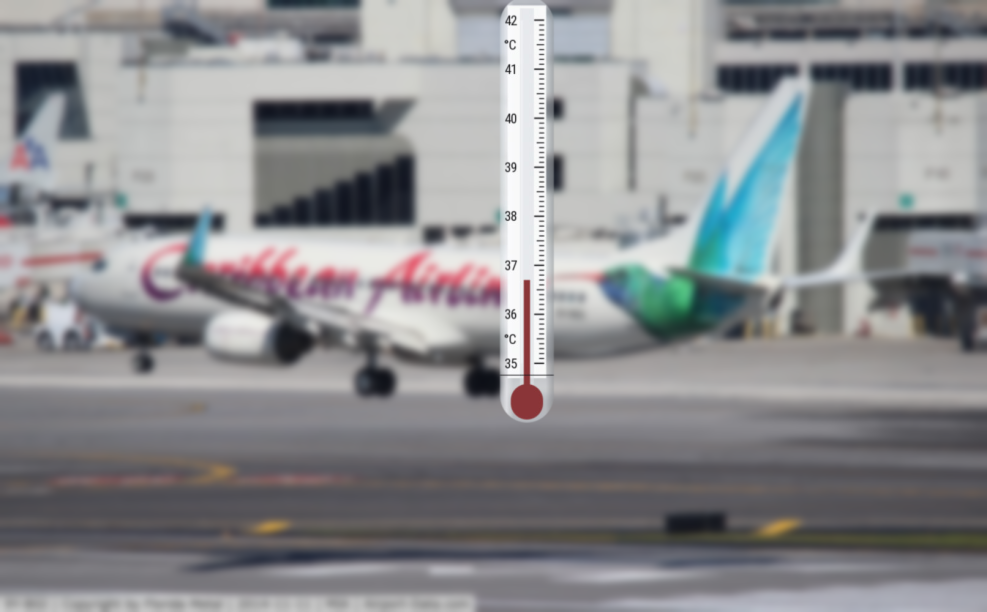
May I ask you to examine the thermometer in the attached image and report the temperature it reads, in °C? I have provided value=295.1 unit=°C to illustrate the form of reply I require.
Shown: value=36.7 unit=°C
